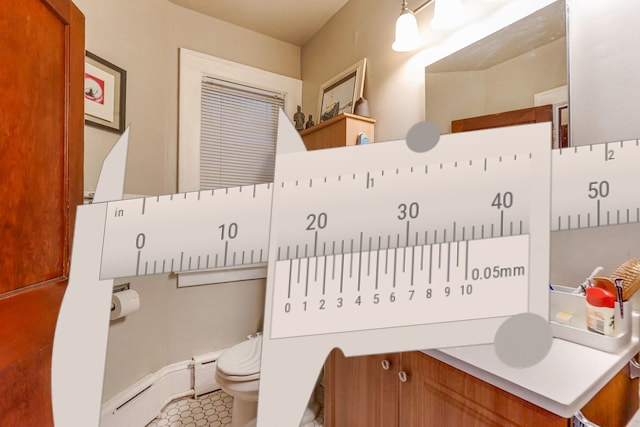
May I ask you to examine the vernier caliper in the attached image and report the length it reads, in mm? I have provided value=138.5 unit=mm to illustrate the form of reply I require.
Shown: value=17.4 unit=mm
